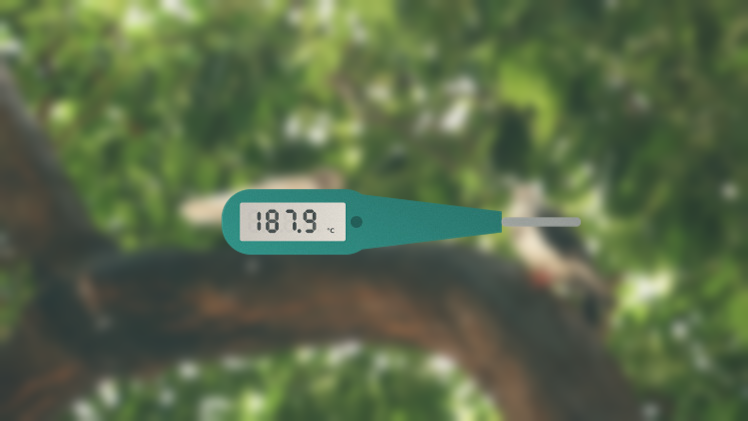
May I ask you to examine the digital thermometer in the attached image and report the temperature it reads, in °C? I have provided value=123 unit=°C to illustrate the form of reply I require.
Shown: value=187.9 unit=°C
